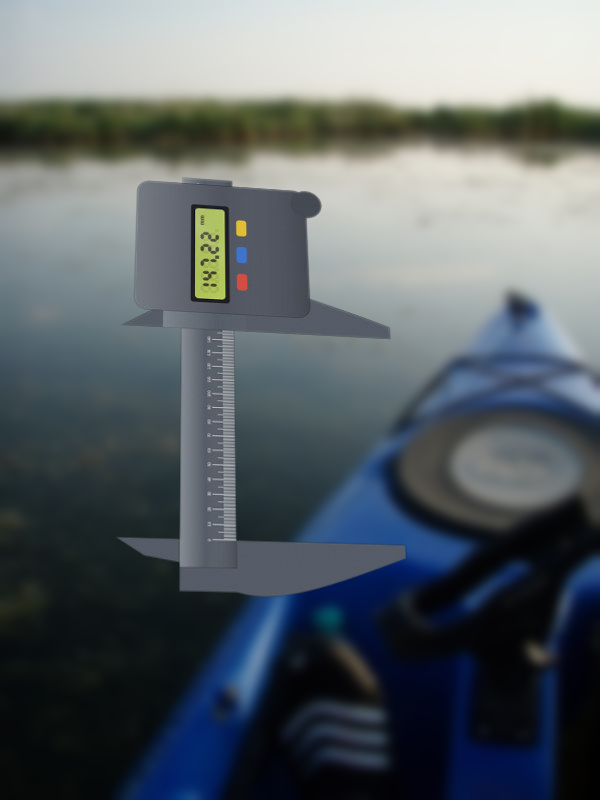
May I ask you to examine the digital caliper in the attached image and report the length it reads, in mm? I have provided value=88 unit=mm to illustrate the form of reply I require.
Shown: value=147.22 unit=mm
